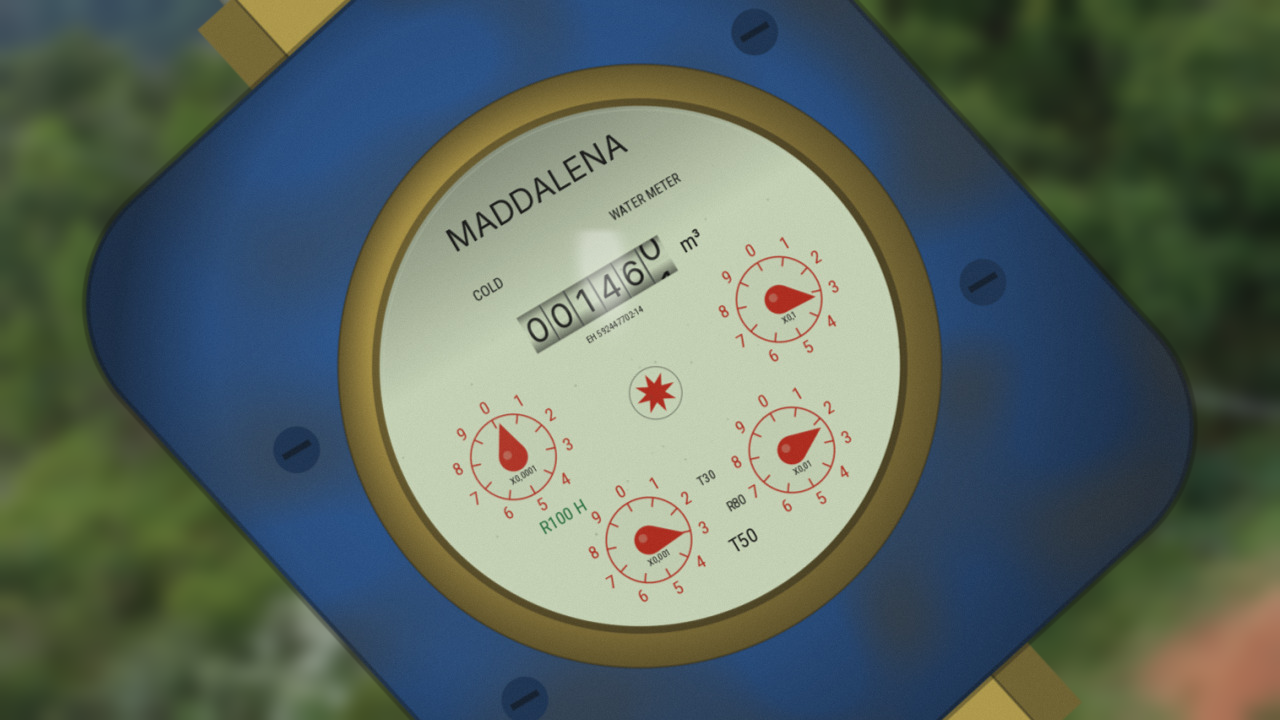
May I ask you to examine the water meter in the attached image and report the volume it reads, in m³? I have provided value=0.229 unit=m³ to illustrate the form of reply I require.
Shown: value=1460.3230 unit=m³
